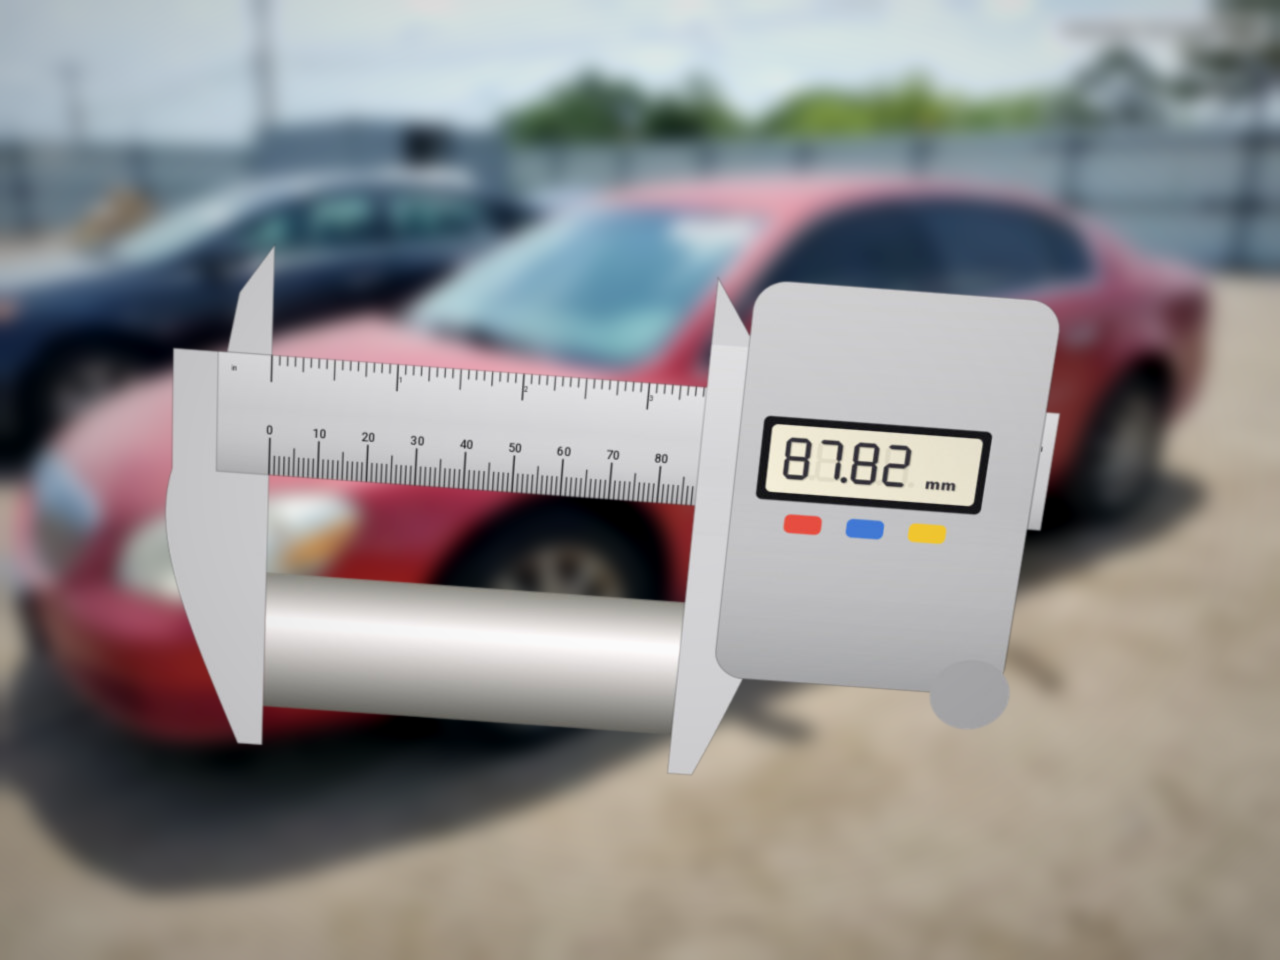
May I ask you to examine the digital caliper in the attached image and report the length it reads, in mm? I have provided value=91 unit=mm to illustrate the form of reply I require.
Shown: value=87.82 unit=mm
